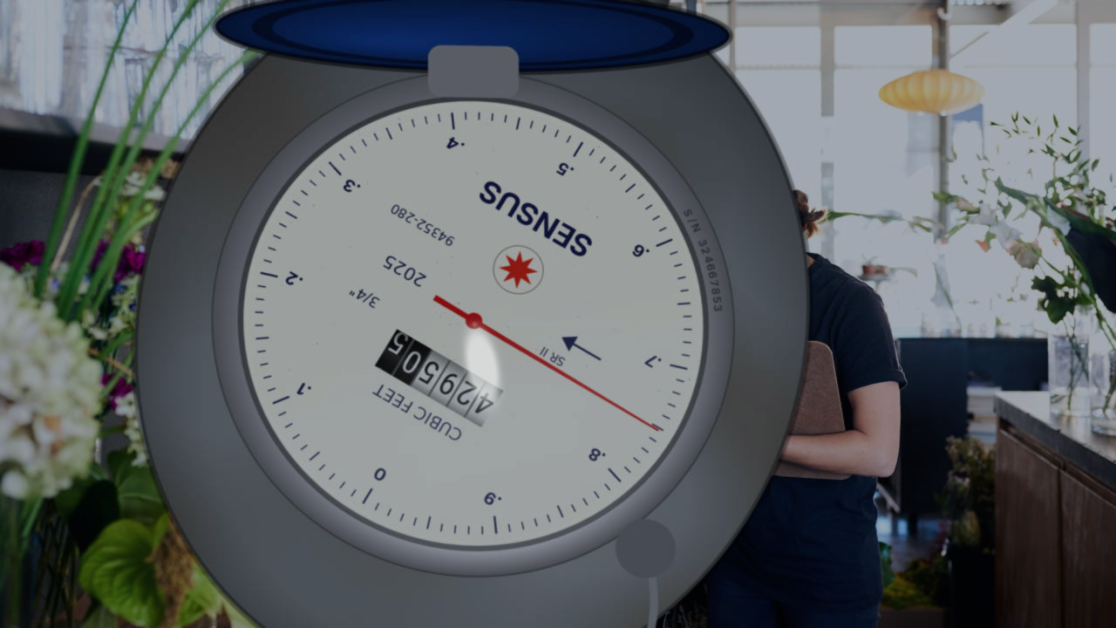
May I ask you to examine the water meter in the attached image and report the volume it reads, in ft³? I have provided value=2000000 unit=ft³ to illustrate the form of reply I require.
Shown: value=429504.75 unit=ft³
